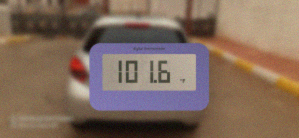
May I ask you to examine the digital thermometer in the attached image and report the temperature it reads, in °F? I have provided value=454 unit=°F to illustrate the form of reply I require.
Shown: value=101.6 unit=°F
